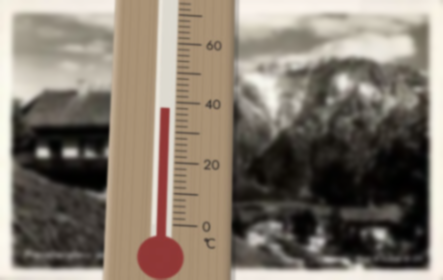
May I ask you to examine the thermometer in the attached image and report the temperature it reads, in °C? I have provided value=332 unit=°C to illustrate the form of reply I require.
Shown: value=38 unit=°C
